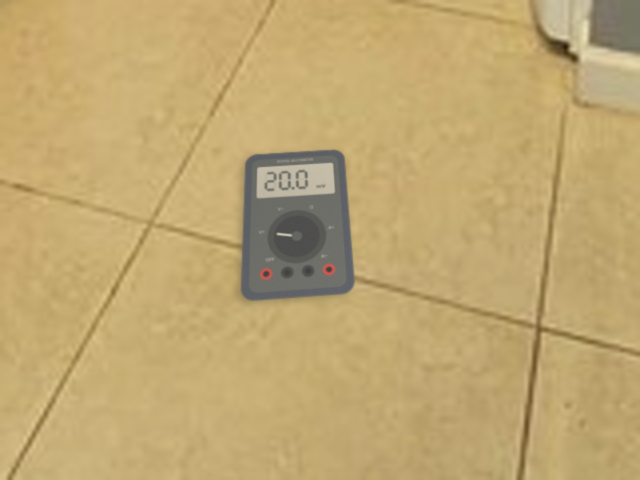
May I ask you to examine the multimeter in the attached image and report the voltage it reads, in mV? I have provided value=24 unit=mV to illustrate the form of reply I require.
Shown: value=20.0 unit=mV
